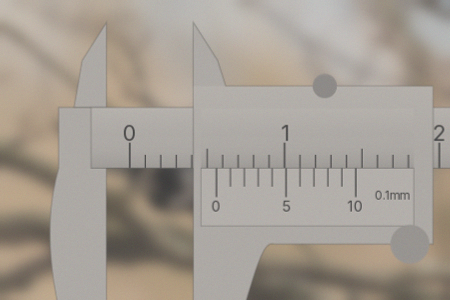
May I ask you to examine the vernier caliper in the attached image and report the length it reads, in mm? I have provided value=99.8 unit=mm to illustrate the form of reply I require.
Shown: value=5.6 unit=mm
